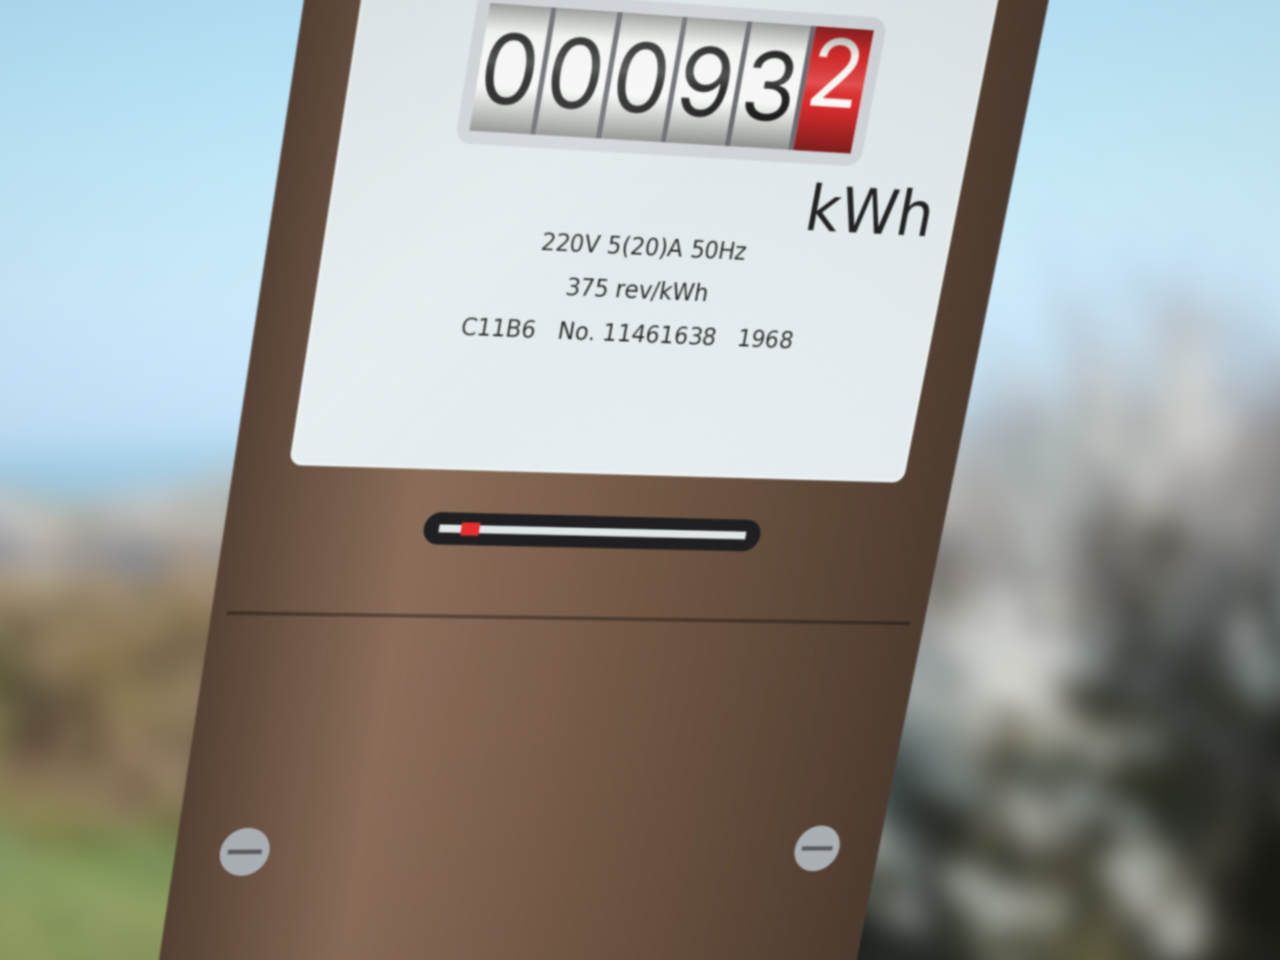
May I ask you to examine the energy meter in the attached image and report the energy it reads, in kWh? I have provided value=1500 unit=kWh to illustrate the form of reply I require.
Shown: value=93.2 unit=kWh
